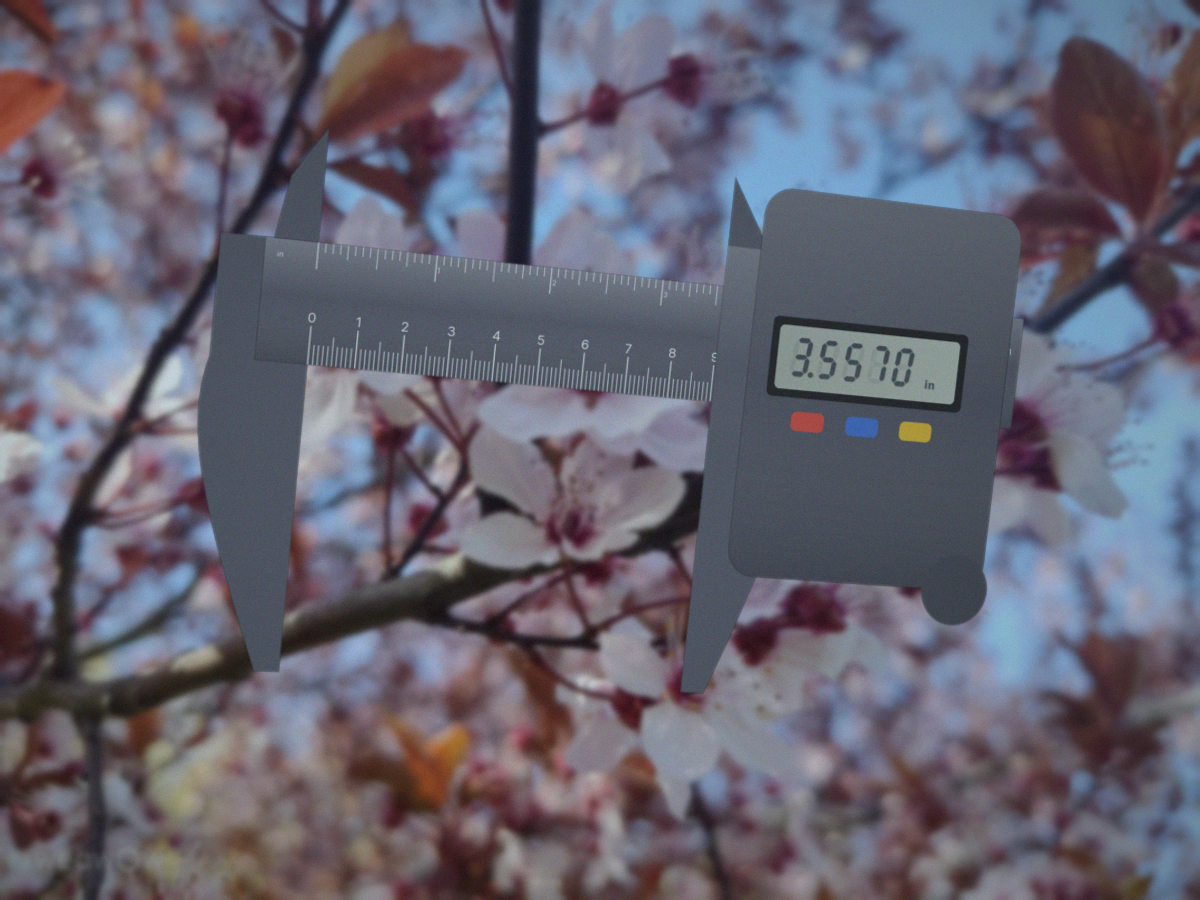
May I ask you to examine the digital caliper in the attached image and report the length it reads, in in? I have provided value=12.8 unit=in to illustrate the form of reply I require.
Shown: value=3.5570 unit=in
